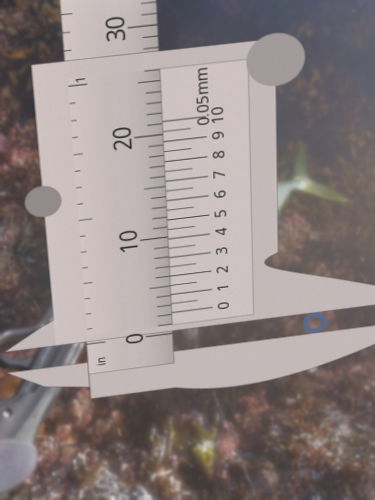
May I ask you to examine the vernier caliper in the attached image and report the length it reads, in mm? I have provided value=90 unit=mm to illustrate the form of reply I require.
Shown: value=2.2 unit=mm
